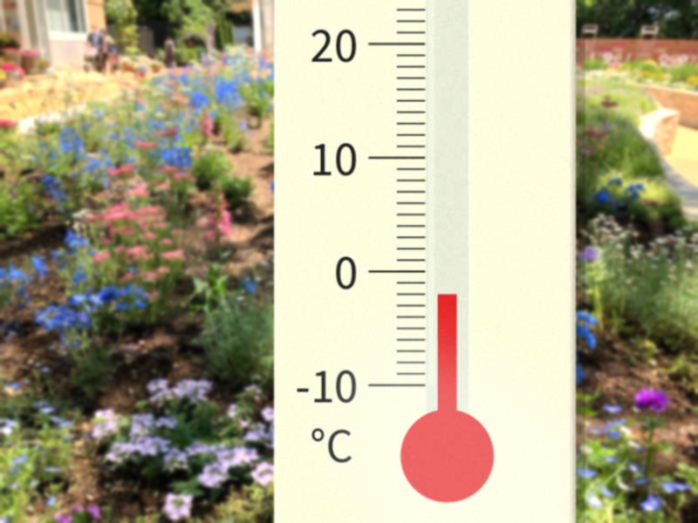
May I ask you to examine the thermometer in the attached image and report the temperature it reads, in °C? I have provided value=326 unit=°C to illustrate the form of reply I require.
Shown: value=-2 unit=°C
